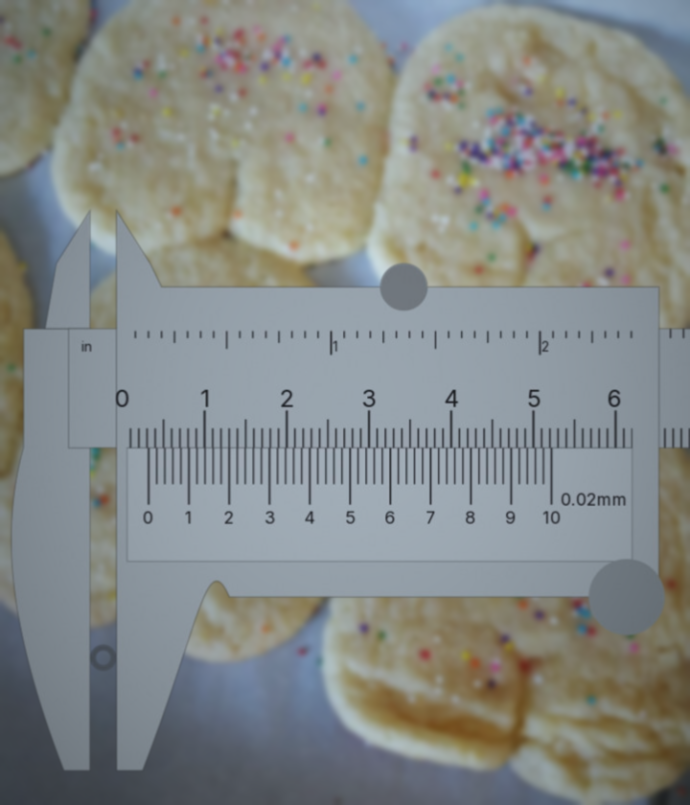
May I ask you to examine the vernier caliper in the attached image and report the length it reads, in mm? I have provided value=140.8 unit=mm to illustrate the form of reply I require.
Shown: value=3.2 unit=mm
